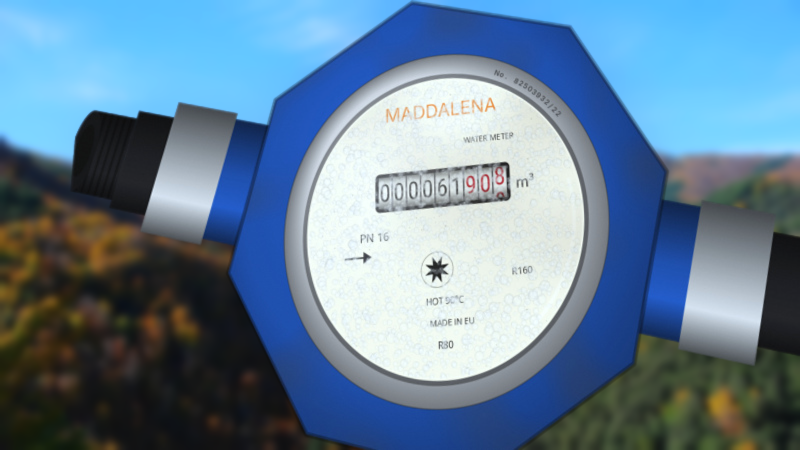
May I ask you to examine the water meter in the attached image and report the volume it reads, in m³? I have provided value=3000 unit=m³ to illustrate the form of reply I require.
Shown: value=61.908 unit=m³
